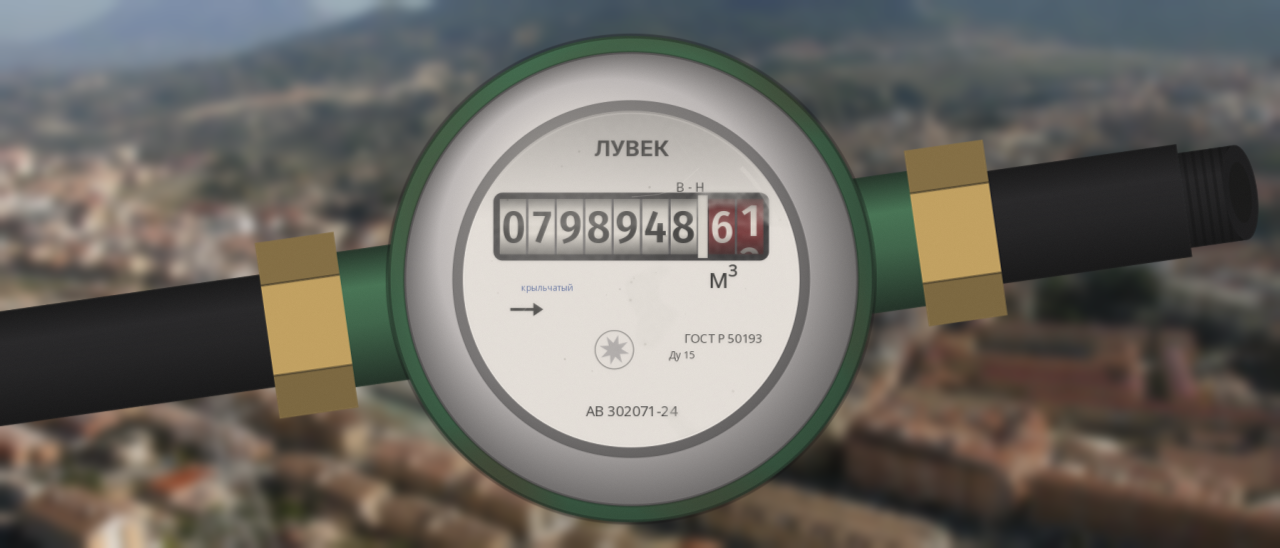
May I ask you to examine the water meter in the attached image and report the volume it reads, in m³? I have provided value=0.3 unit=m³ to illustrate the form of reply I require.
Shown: value=798948.61 unit=m³
